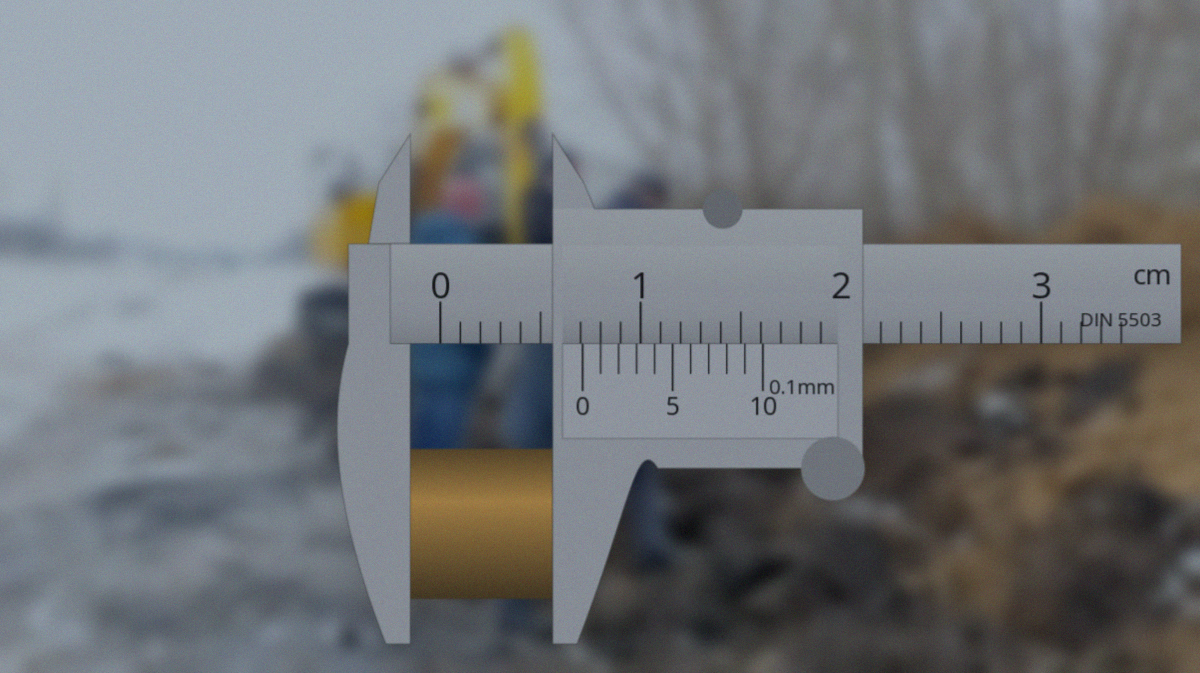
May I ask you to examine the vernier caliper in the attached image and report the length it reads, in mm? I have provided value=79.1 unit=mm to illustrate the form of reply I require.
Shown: value=7.1 unit=mm
